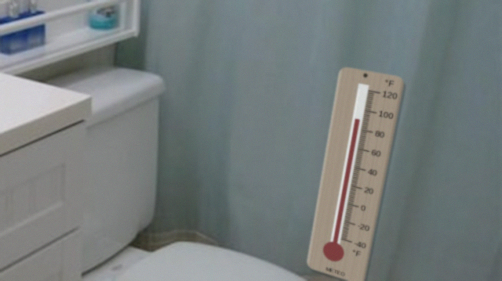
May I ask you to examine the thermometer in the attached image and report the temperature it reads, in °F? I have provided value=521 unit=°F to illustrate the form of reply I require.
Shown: value=90 unit=°F
